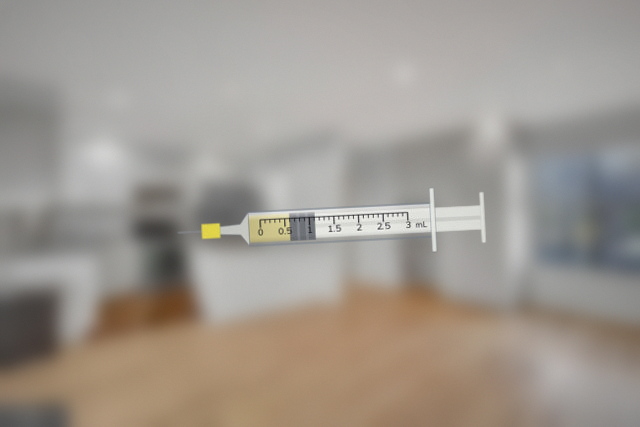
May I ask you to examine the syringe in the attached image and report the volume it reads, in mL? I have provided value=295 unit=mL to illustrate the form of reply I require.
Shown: value=0.6 unit=mL
